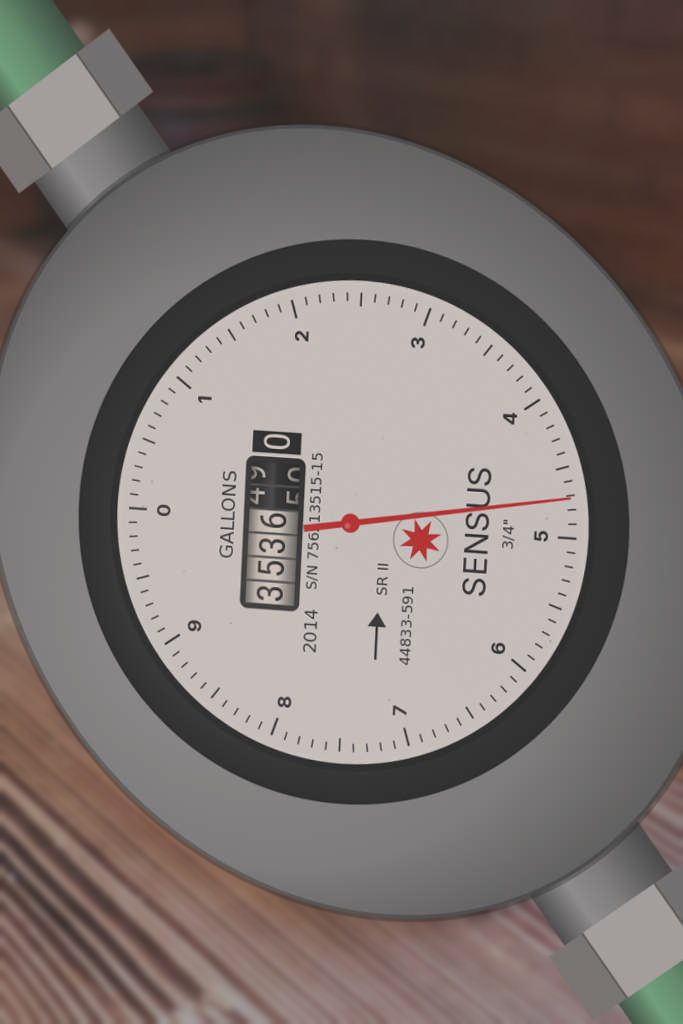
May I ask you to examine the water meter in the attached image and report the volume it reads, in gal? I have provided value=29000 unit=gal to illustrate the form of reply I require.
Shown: value=3536494.7 unit=gal
